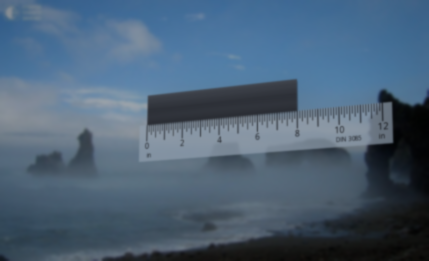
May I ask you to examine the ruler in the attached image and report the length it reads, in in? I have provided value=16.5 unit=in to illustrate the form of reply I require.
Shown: value=8 unit=in
